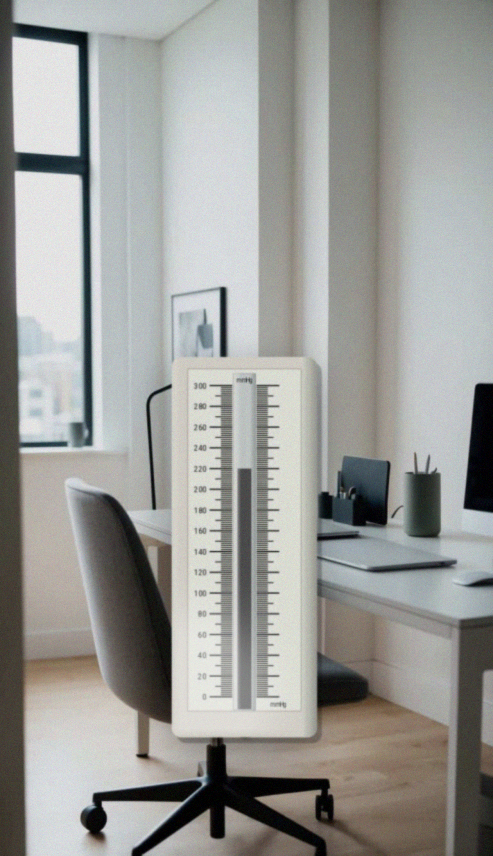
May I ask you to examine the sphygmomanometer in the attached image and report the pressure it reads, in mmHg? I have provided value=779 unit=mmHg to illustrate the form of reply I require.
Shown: value=220 unit=mmHg
